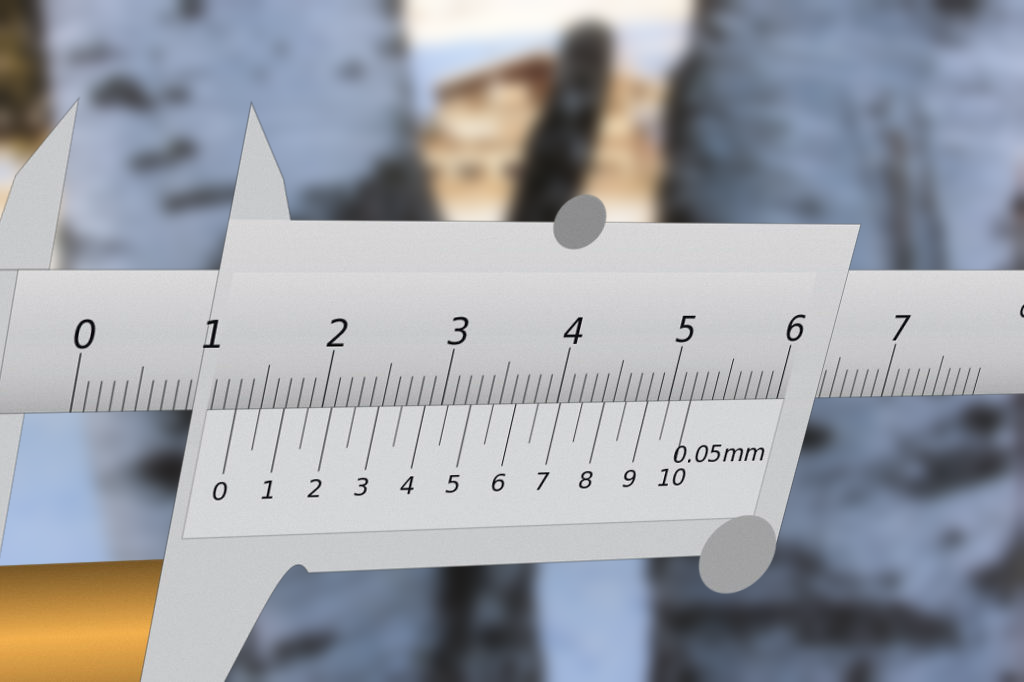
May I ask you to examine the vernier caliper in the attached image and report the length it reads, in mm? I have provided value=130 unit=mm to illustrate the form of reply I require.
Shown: value=13.0 unit=mm
